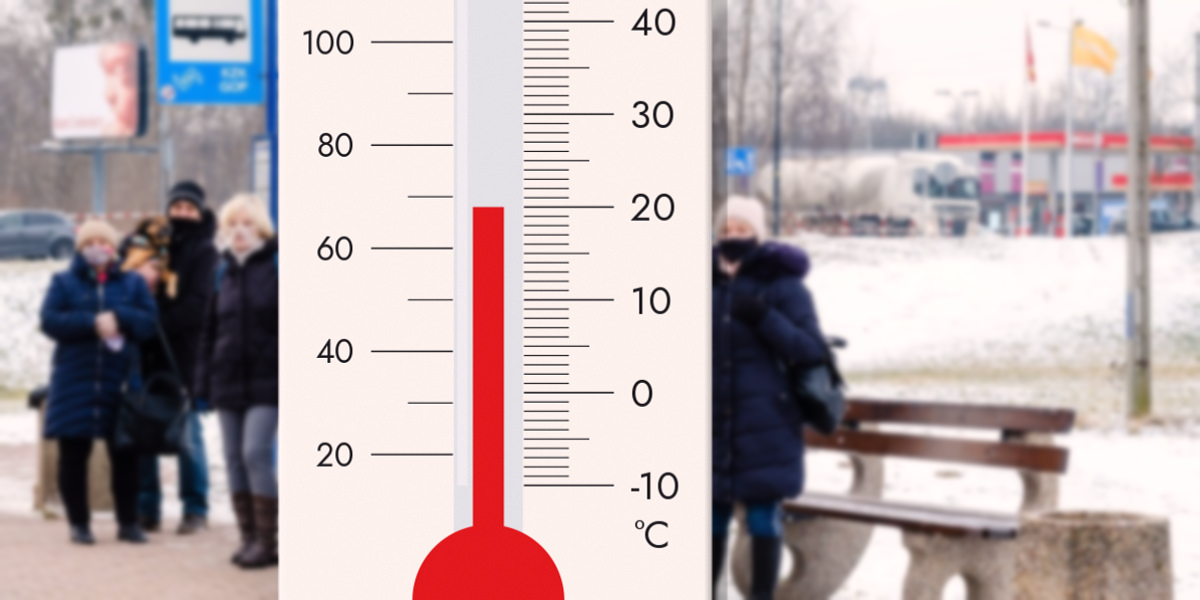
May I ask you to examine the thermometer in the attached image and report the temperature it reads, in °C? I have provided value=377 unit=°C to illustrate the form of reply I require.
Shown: value=20 unit=°C
